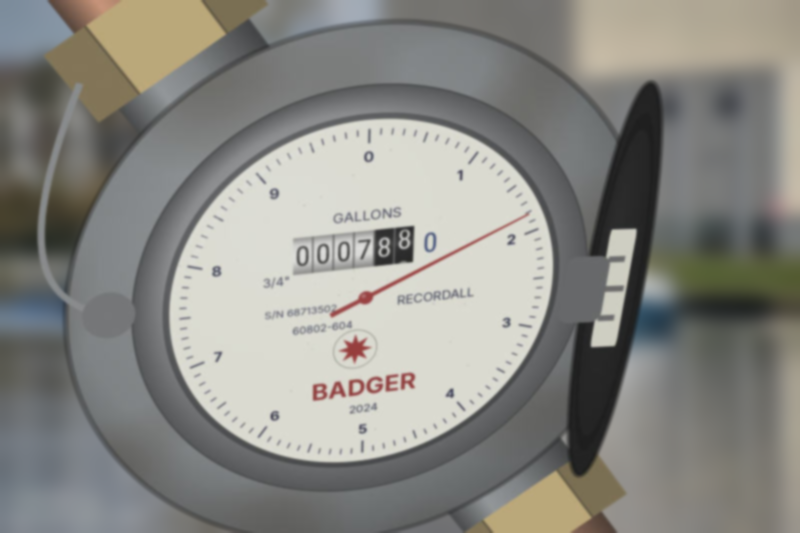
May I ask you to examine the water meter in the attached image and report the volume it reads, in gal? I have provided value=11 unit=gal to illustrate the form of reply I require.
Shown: value=7881.8 unit=gal
